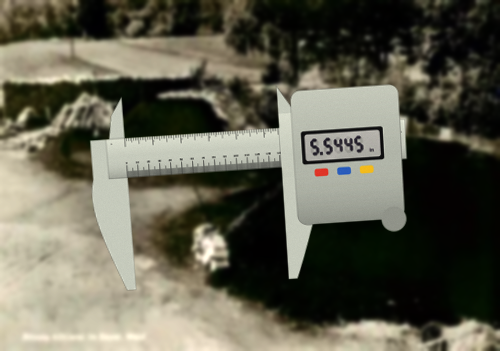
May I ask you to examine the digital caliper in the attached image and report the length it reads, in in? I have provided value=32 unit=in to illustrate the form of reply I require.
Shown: value=5.5445 unit=in
